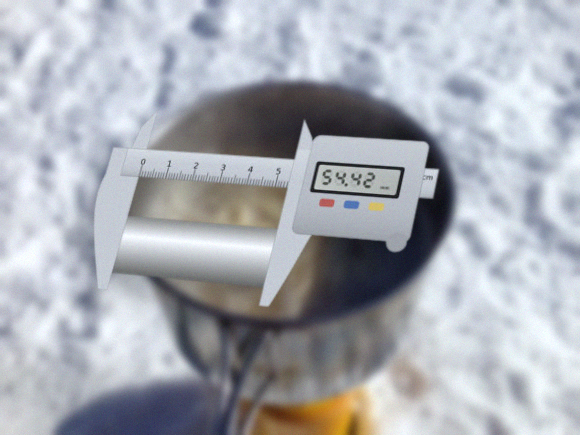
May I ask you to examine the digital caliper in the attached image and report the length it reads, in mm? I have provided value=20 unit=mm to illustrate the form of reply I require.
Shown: value=54.42 unit=mm
